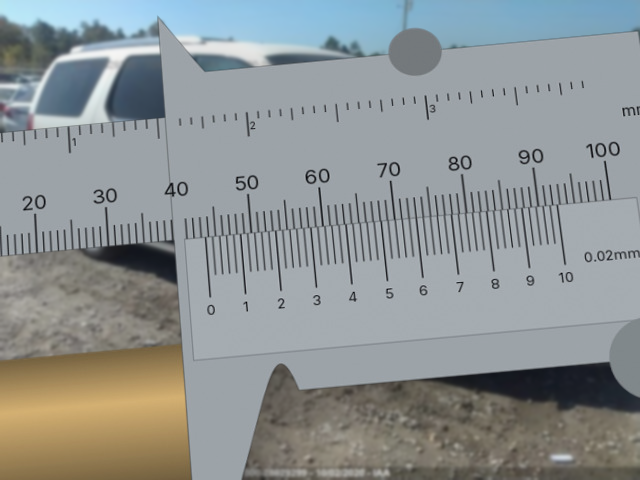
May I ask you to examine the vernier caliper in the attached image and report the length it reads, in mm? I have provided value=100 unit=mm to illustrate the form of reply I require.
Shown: value=43.6 unit=mm
